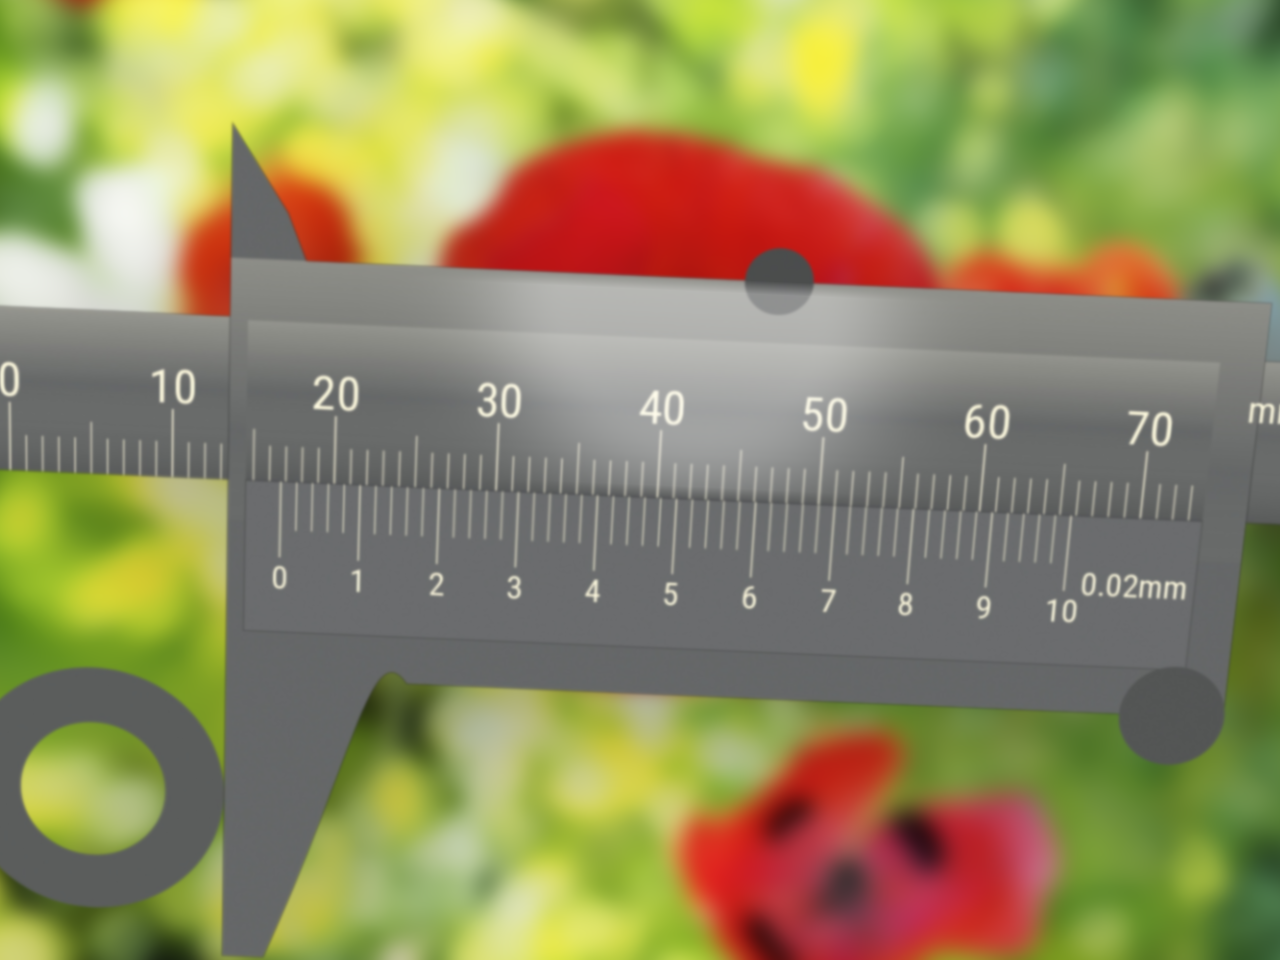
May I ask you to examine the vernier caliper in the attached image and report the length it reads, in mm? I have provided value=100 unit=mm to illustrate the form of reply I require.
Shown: value=16.7 unit=mm
